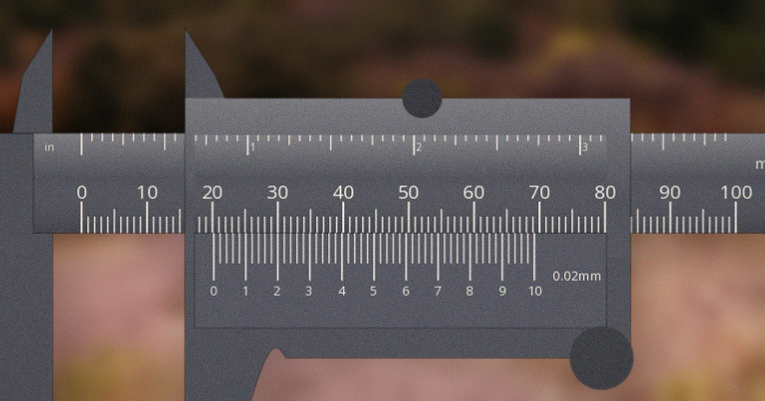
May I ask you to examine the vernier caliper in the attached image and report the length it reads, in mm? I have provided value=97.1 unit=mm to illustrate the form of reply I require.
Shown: value=20.2 unit=mm
